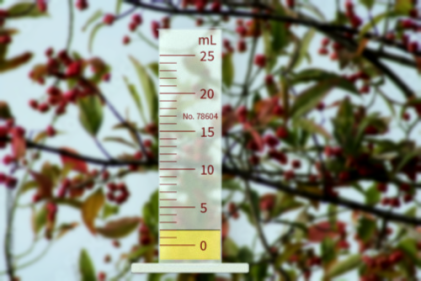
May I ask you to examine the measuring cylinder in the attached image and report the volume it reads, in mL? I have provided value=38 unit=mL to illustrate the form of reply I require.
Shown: value=2 unit=mL
